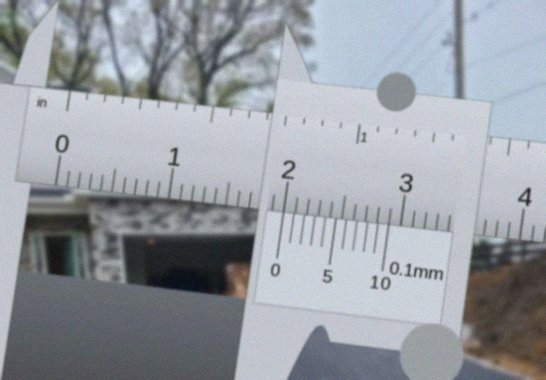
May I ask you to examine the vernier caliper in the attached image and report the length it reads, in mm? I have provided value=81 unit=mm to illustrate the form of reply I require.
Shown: value=20.0 unit=mm
